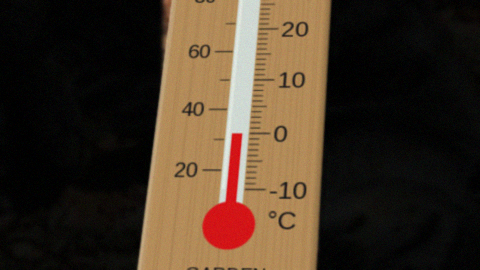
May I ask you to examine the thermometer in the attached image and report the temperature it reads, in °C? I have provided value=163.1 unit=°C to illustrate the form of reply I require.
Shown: value=0 unit=°C
